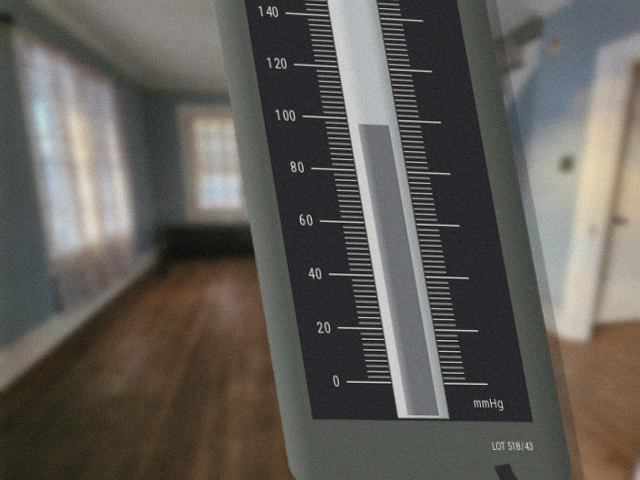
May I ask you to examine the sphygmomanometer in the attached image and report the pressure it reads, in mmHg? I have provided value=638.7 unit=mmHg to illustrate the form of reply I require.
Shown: value=98 unit=mmHg
